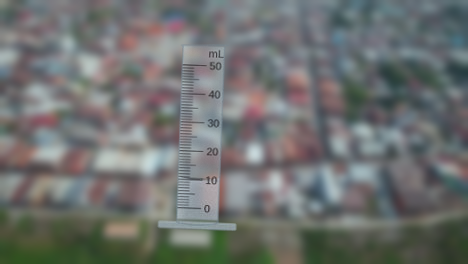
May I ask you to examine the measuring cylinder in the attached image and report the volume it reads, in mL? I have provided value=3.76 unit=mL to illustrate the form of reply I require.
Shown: value=10 unit=mL
